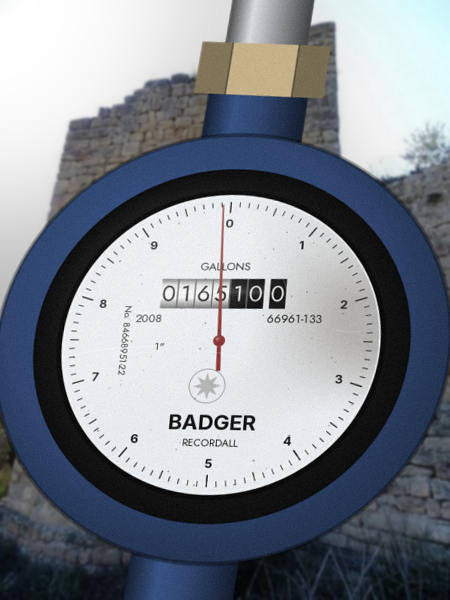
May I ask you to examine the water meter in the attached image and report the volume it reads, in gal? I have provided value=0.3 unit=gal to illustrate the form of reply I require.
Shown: value=165099.9 unit=gal
